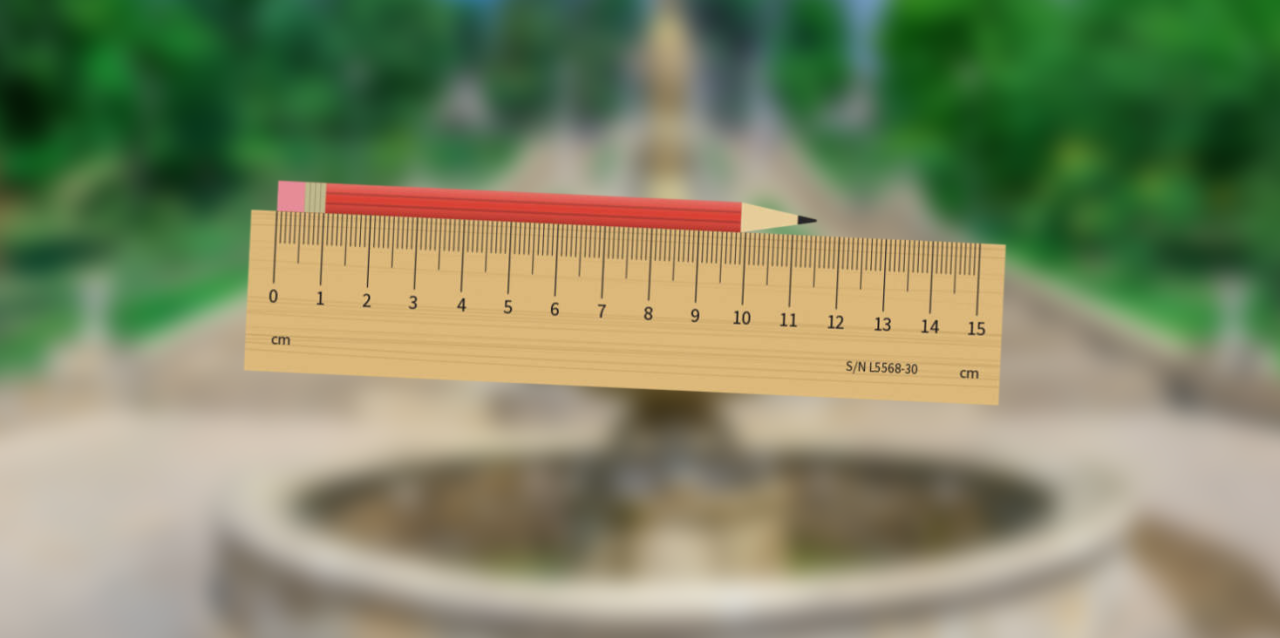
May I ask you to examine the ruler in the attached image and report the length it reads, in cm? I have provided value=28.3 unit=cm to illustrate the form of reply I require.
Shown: value=11.5 unit=cm
